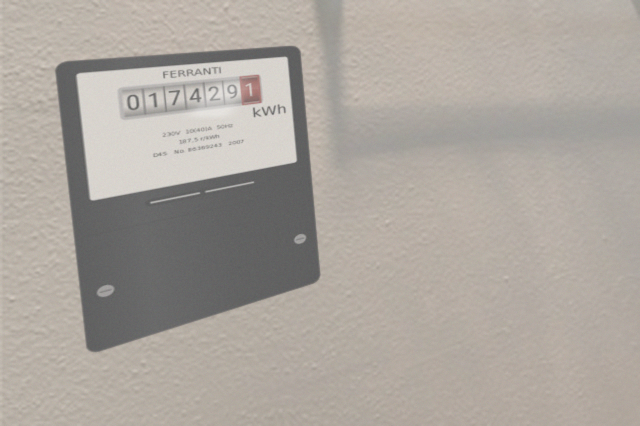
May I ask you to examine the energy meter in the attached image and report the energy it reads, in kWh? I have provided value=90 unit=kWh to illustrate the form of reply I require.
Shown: value=17429.1 unit=kWh
